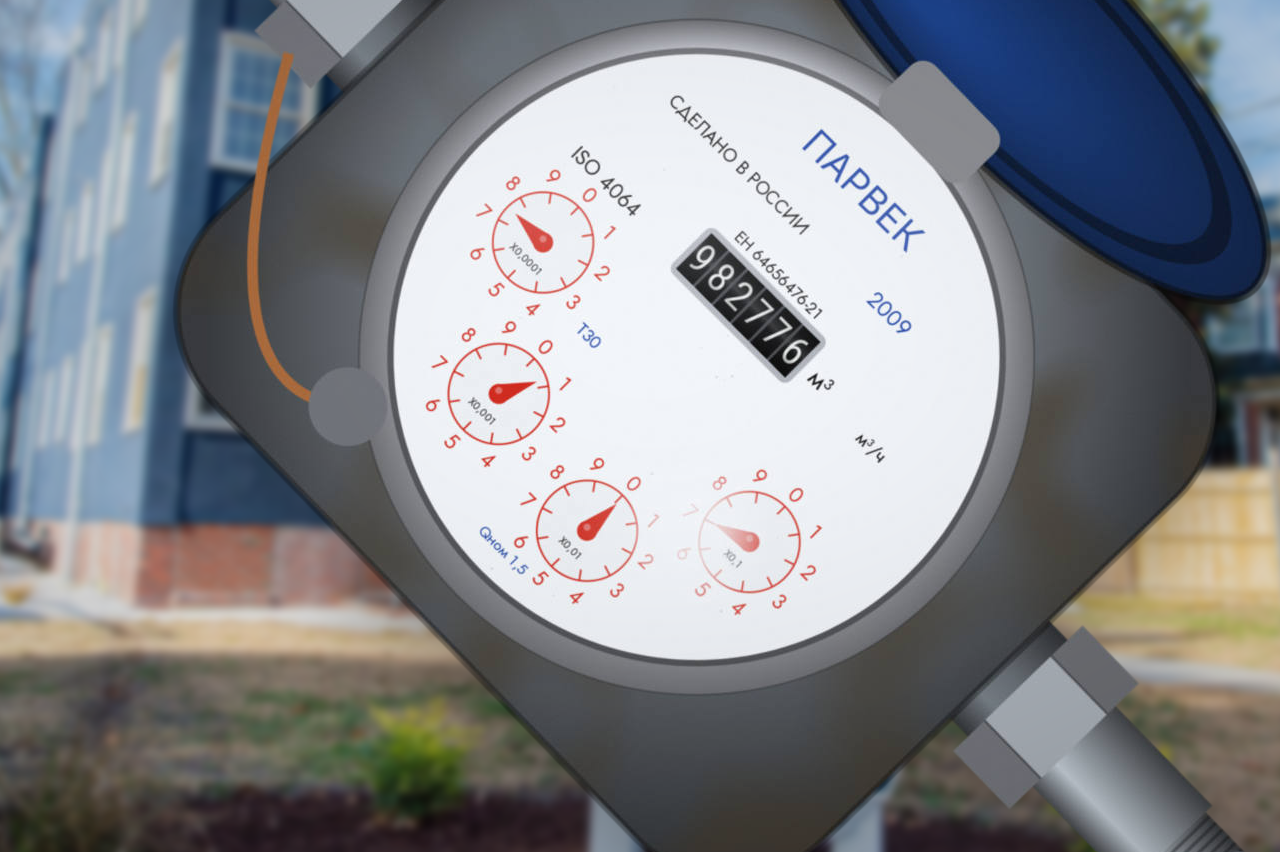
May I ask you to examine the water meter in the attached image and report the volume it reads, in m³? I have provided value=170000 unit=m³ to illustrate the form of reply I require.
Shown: value=982776.7007 unit=m³
